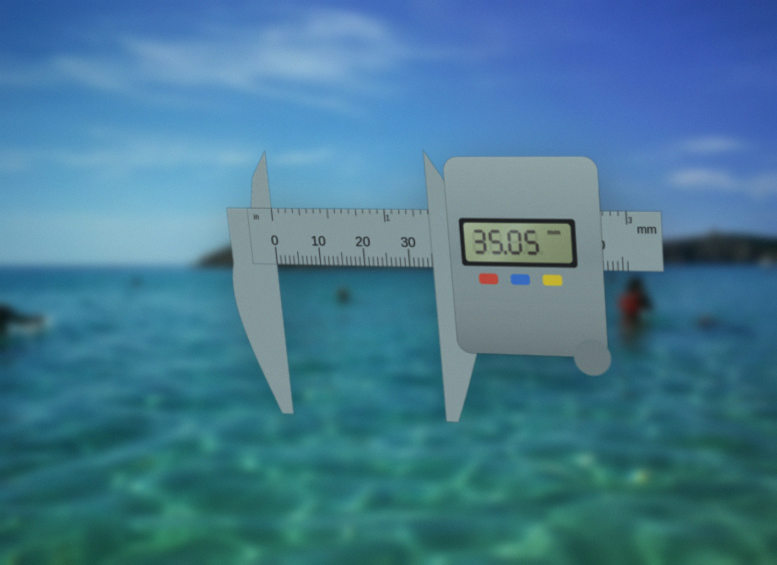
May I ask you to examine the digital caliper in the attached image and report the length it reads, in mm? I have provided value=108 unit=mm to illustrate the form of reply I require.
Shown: value=35.05 unit=mm
